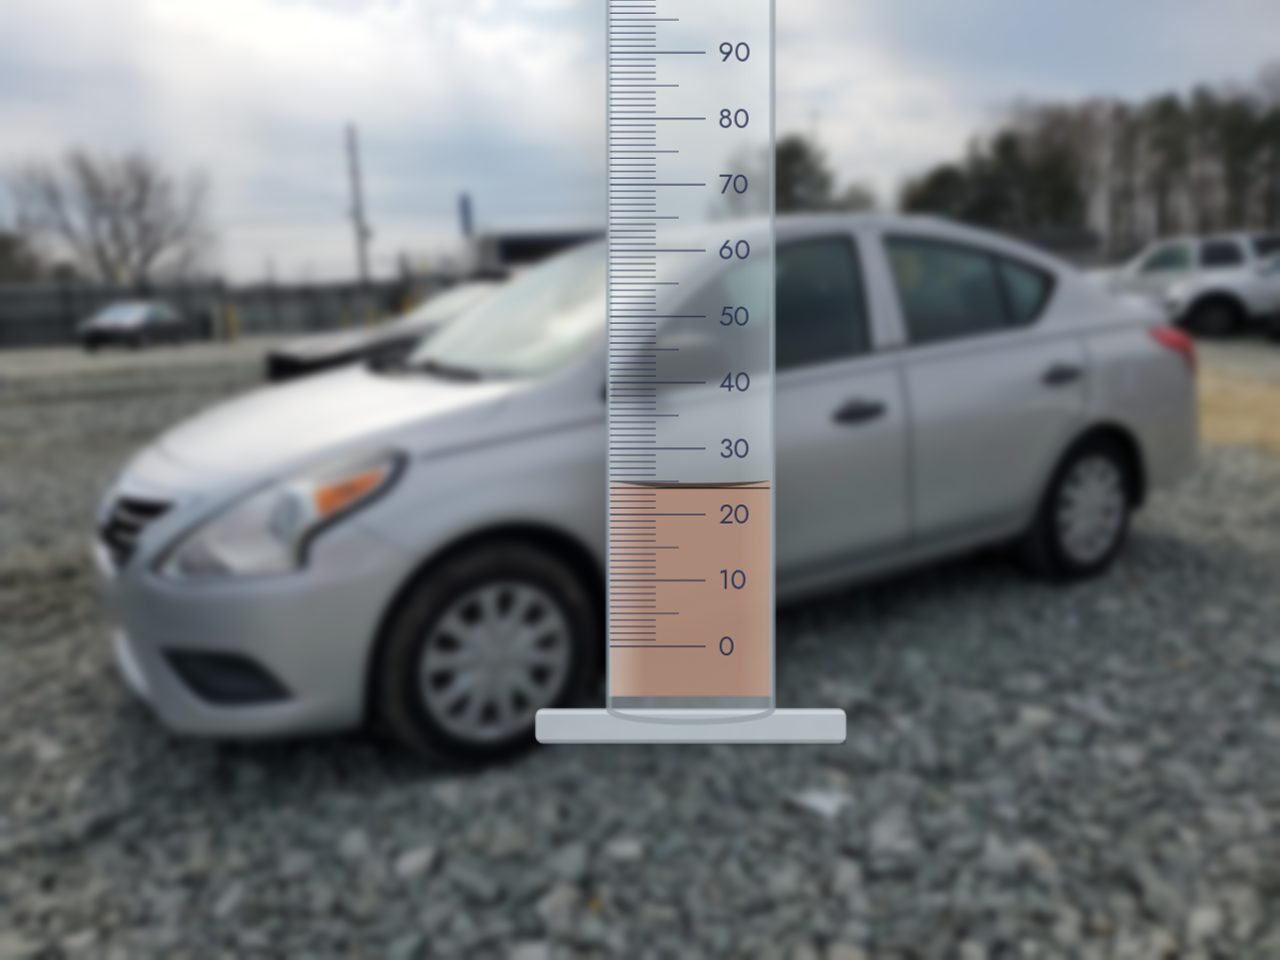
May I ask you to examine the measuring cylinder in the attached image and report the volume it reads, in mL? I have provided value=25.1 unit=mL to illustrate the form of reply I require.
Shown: value=24 unit=mL
